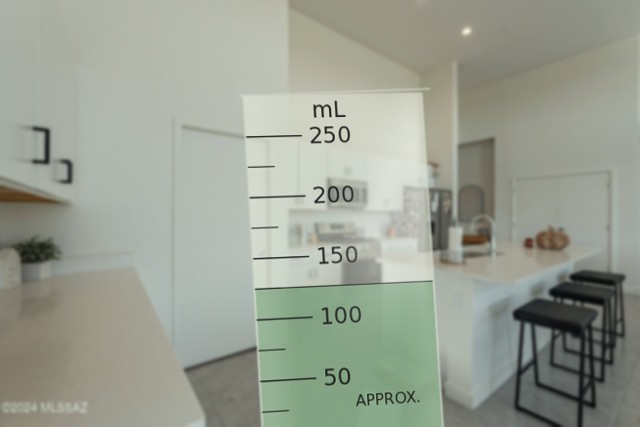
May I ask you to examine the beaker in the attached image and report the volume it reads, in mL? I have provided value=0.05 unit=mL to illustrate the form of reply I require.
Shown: value=125 unit=mL
